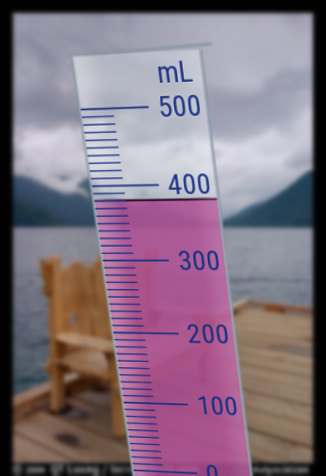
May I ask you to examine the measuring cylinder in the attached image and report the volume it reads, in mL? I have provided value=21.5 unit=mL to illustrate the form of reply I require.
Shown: value=380 unit=mL
